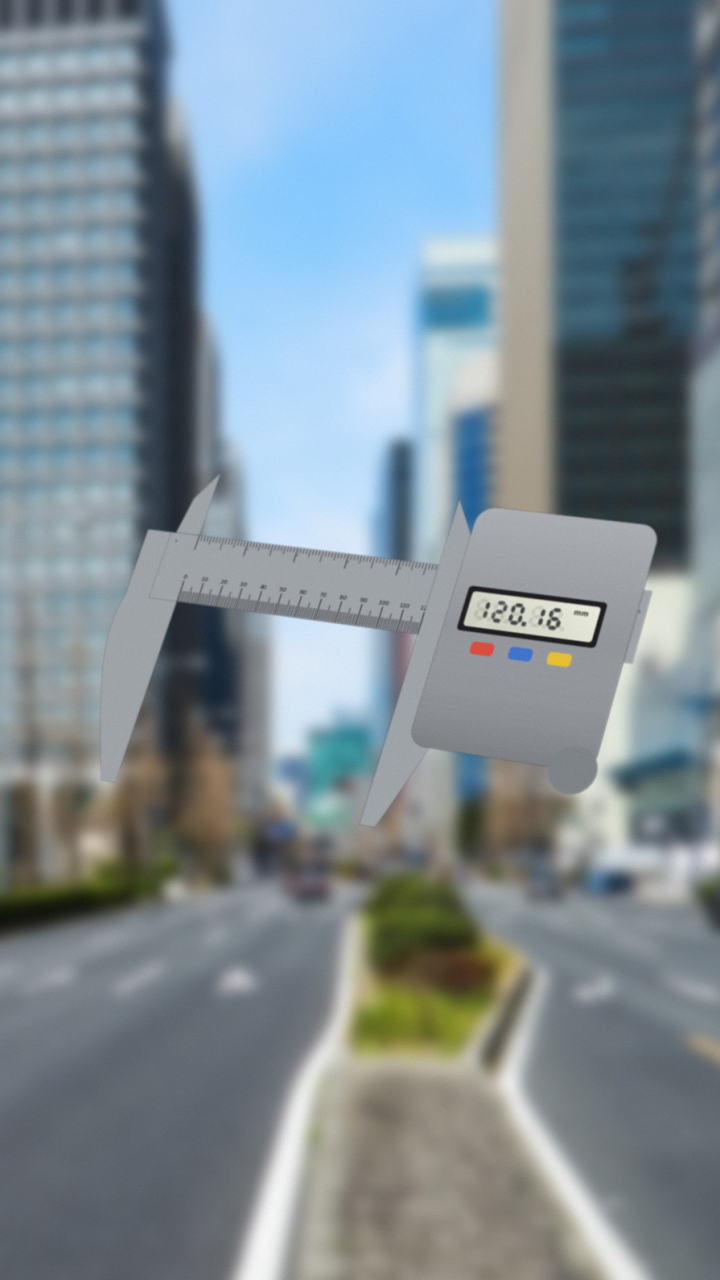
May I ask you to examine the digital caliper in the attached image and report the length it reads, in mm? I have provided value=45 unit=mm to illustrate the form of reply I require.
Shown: value=120.16 unit=mm
